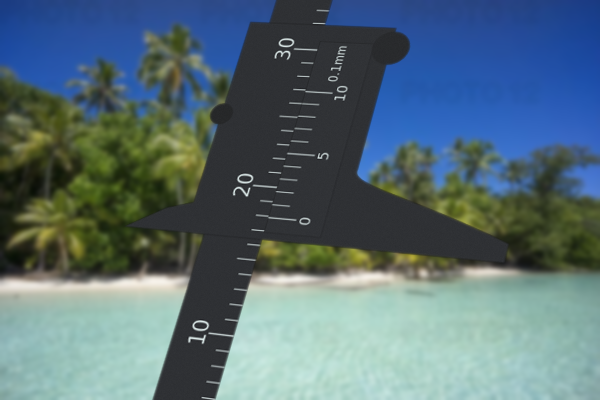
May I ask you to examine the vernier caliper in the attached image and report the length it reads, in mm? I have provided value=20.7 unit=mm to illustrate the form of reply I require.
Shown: value=17.9 unit=mm
